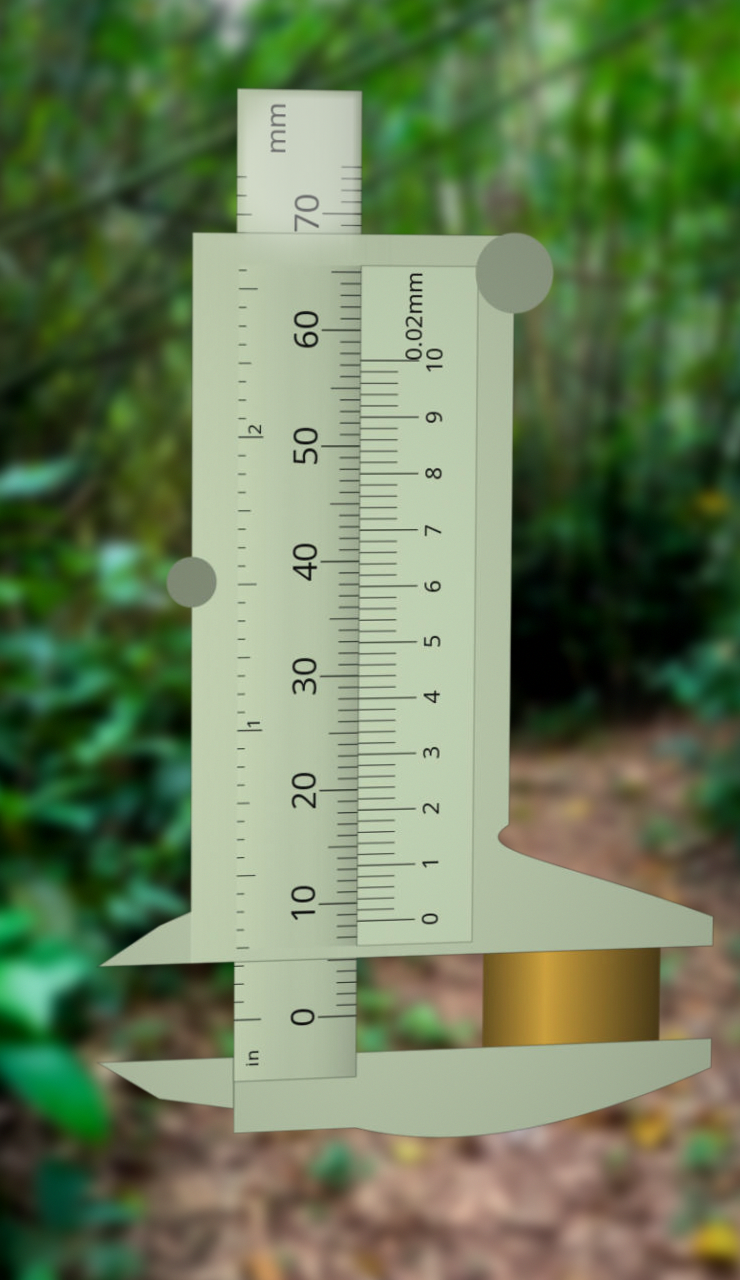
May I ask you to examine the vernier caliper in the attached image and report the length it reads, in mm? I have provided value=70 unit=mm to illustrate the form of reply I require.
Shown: value=8.4 unit=mm
